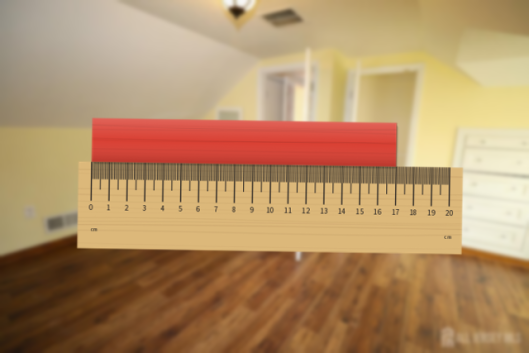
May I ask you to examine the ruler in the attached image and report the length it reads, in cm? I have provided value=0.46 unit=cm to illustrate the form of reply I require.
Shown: value=17 unit=cm
